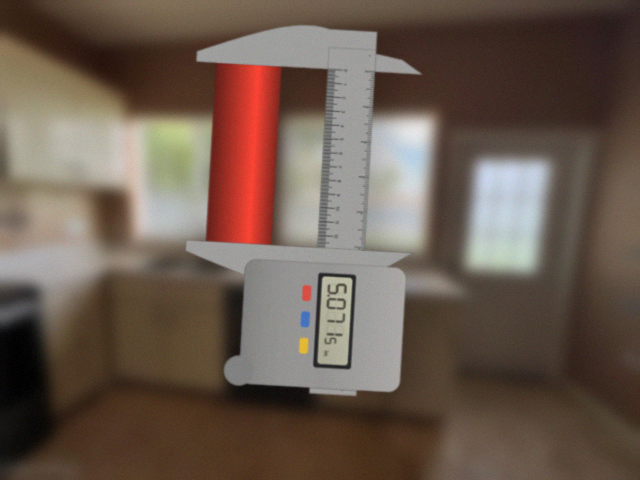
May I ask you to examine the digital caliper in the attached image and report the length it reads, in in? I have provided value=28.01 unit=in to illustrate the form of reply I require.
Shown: value=5.0715 unit=in
